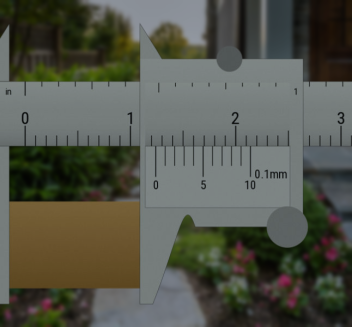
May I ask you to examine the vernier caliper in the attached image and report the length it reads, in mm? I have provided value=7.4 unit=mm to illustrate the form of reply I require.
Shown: value=12.4 unit=mm
